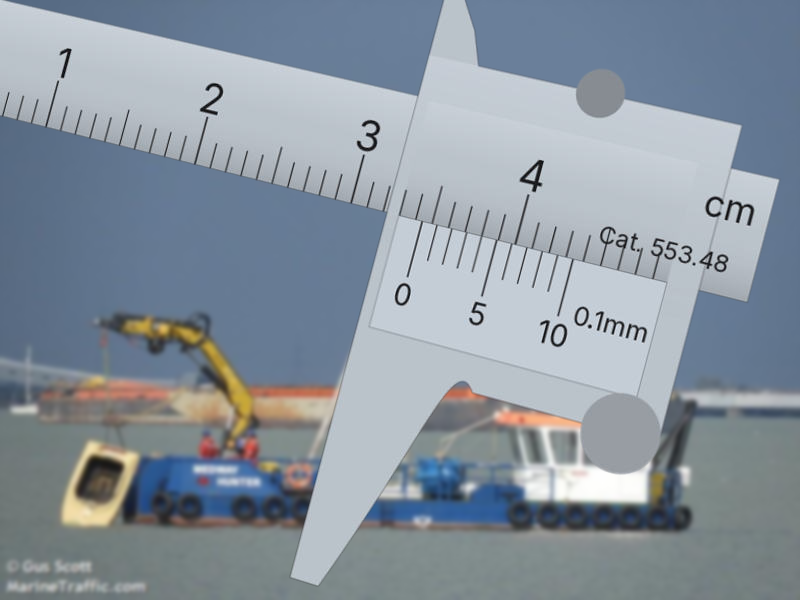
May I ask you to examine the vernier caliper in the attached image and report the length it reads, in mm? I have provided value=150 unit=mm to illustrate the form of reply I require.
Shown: value=34.4 unit=mm
